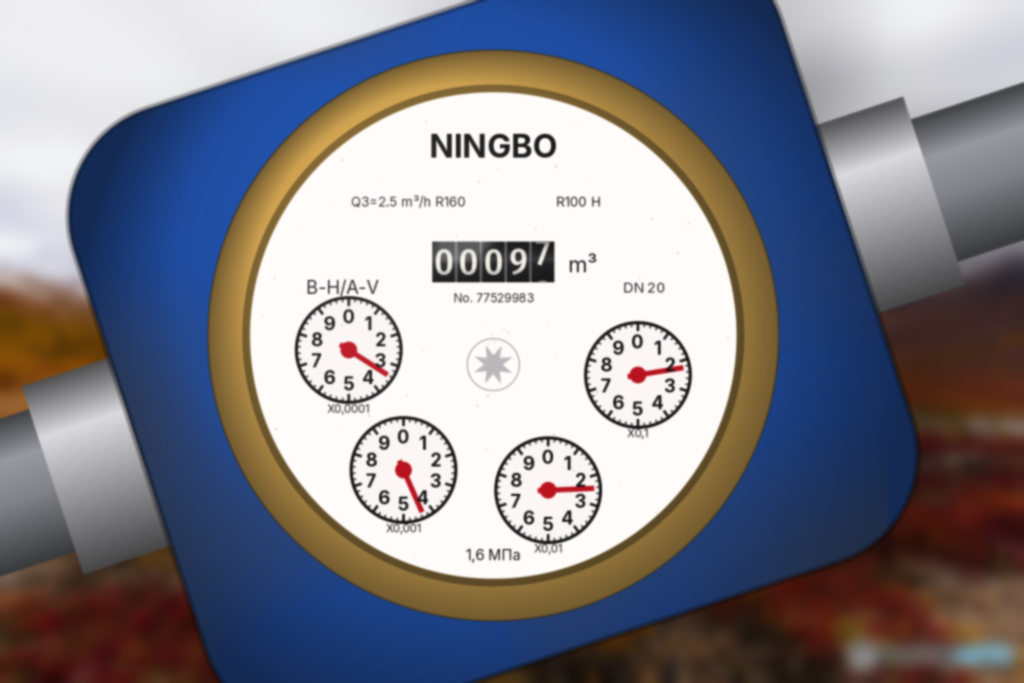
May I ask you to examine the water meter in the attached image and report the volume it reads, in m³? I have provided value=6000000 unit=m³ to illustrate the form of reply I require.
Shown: value=97.2243 unit=m³
